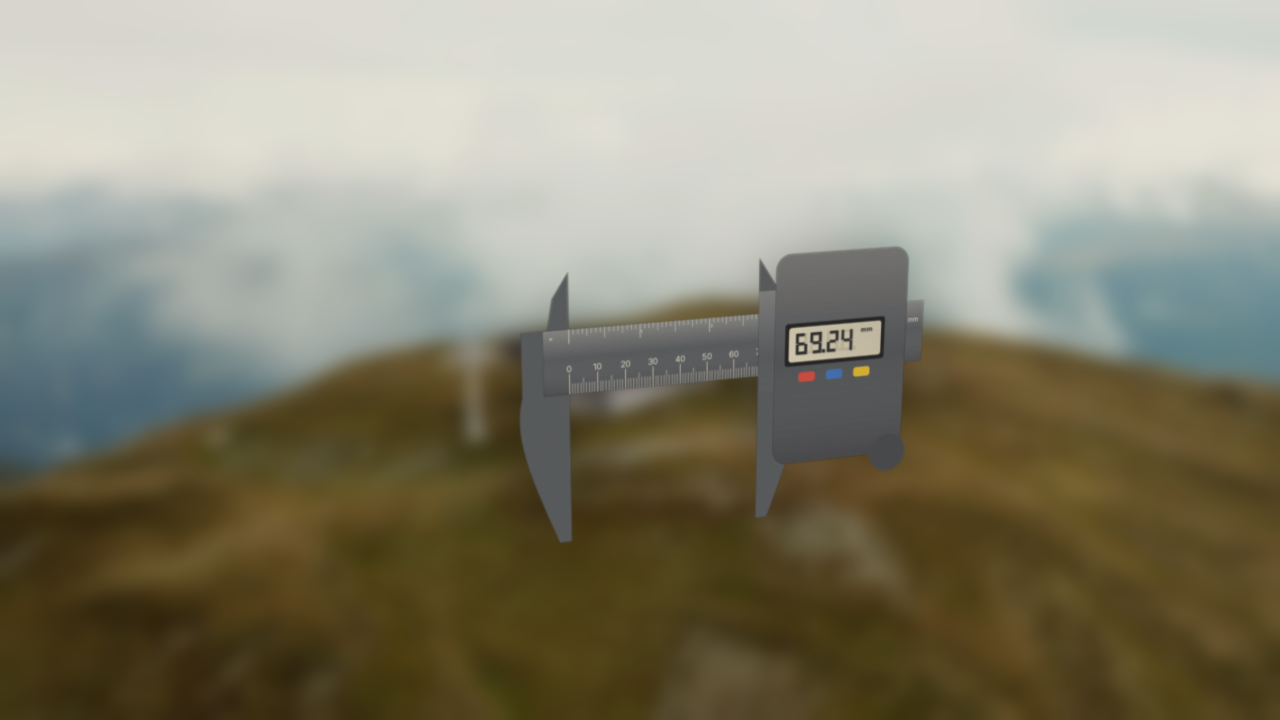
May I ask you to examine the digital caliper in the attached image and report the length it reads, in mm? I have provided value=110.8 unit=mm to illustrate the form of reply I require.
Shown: value=69.24 unit=mm
